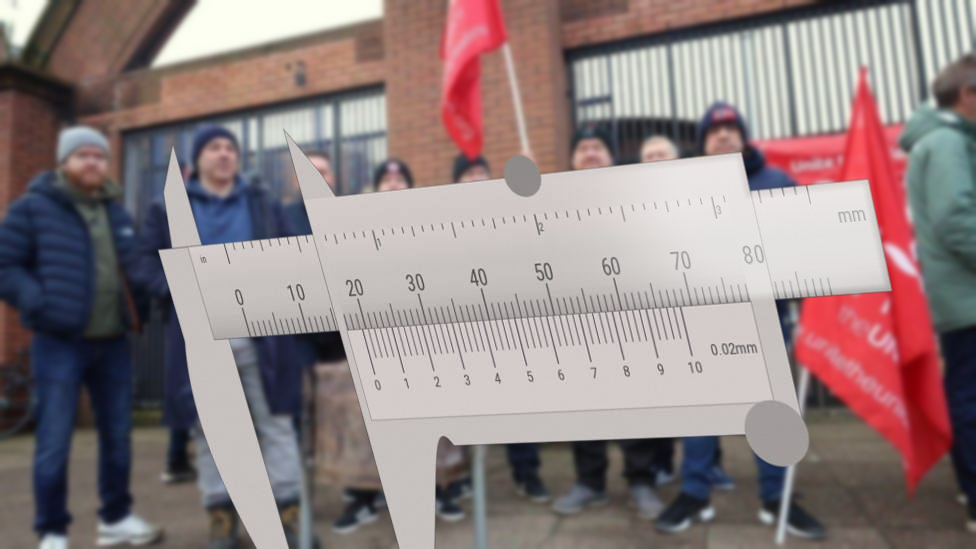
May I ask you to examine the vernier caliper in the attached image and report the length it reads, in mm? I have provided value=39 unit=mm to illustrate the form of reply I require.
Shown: value=19.4 unit=mm
